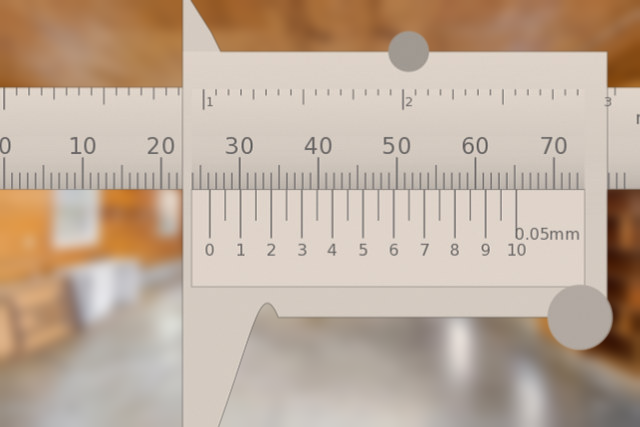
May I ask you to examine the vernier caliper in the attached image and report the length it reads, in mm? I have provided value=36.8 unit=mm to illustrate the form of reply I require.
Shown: value=26.2 unit=mm
